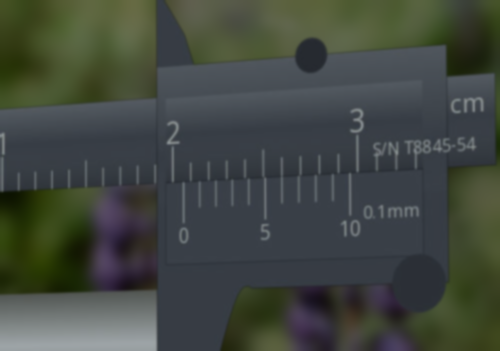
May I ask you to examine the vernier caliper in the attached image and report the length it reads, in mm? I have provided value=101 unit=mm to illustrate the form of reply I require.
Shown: value=20.6 unit=mm
